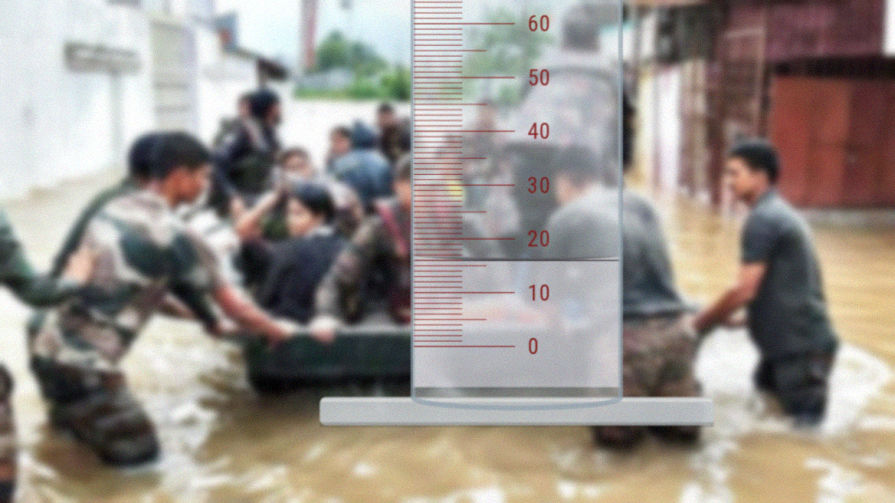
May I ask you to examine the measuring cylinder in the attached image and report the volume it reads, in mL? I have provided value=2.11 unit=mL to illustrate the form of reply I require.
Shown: value=16 unit=mL
